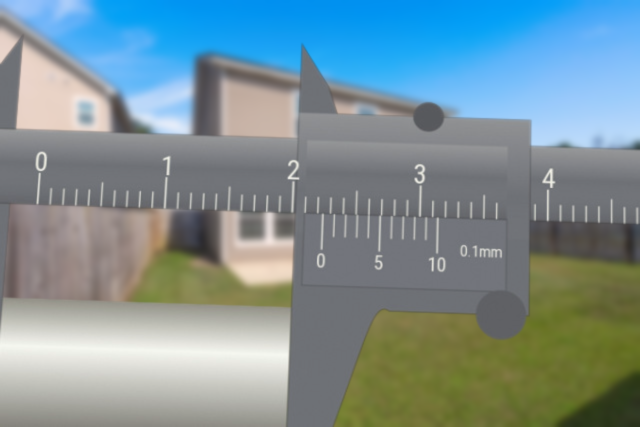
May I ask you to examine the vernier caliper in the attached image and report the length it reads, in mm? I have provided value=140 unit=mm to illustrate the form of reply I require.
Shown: value=22.4 unit=mm
